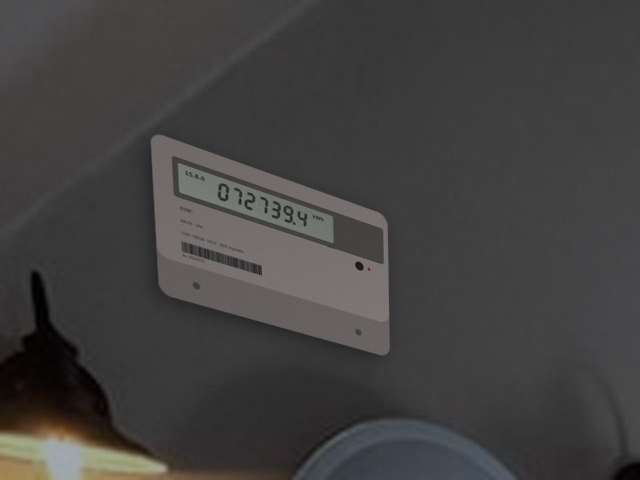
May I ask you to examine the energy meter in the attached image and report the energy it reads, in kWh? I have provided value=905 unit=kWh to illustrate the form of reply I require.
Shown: value=72739.4 unit=kWh
